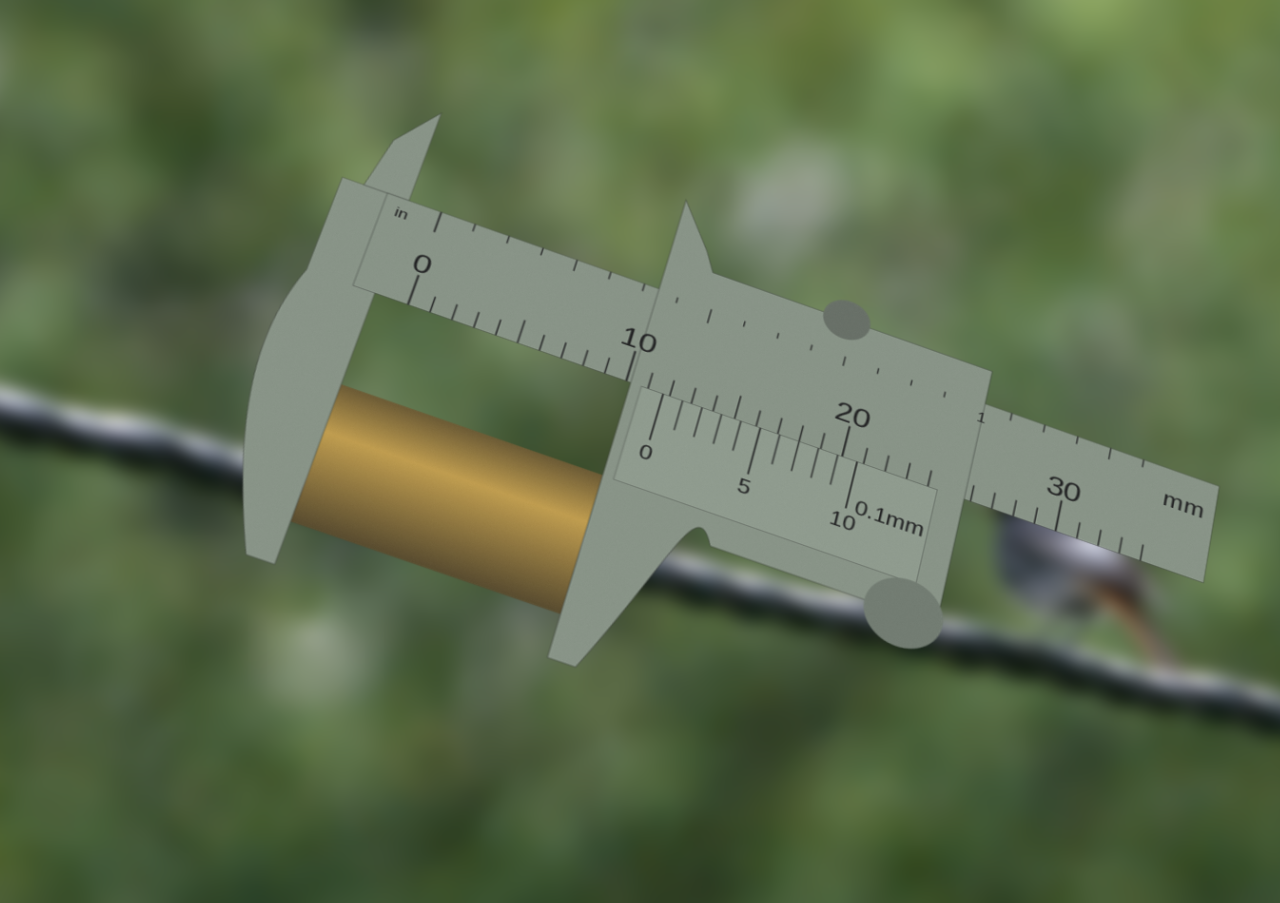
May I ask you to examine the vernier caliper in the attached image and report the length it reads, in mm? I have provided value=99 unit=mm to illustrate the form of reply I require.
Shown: value=11.7 unit=mm
